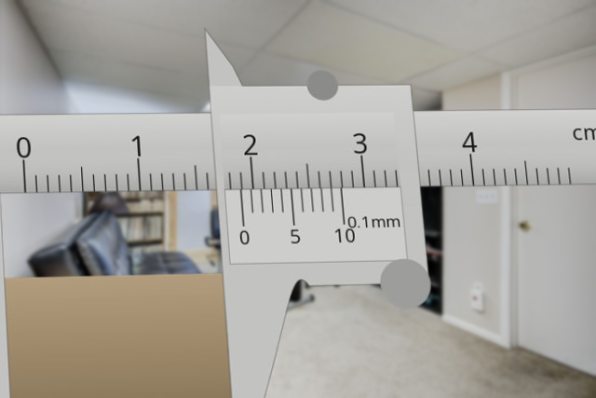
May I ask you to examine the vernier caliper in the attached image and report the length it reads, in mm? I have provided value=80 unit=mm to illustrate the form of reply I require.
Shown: value=18.9 unit=mm
